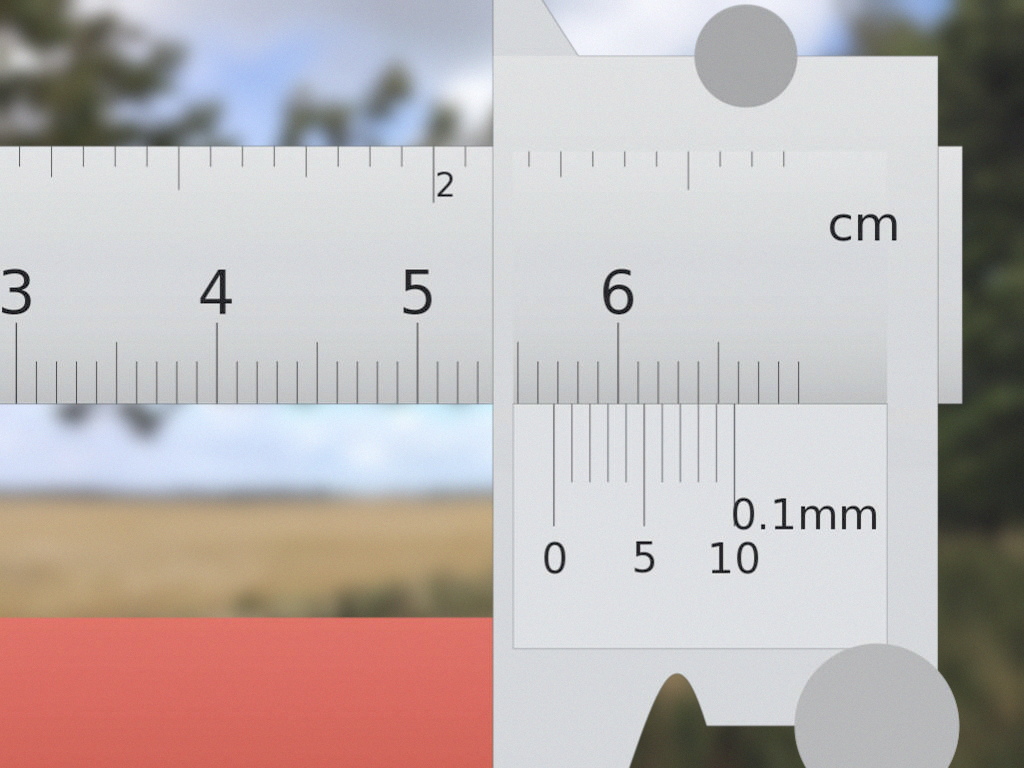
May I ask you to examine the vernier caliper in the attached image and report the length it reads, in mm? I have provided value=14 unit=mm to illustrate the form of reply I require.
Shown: value=56.8 unit=mm
